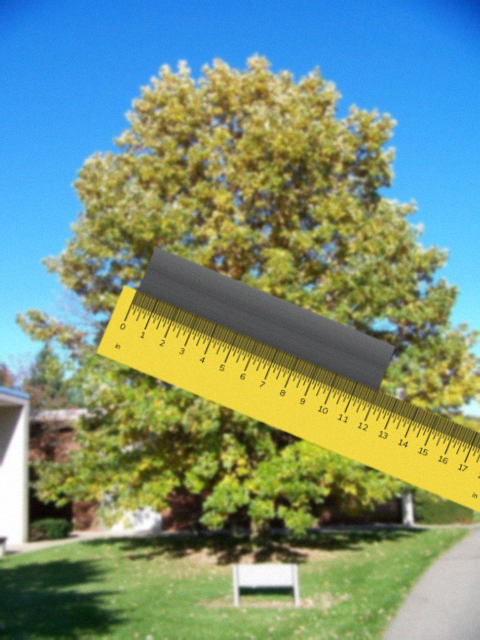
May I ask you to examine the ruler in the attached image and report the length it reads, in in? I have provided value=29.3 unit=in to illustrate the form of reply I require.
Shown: value=12 unit=in
